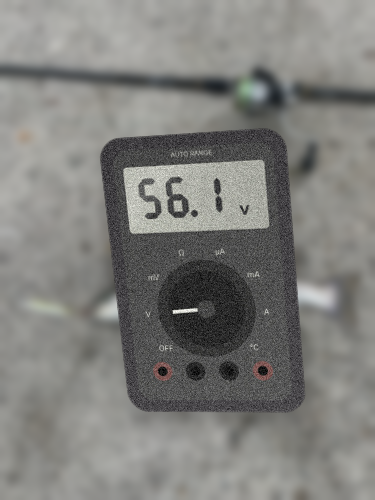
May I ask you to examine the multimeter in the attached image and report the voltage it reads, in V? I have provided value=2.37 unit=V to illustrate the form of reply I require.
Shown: value=56.1 unit=V
